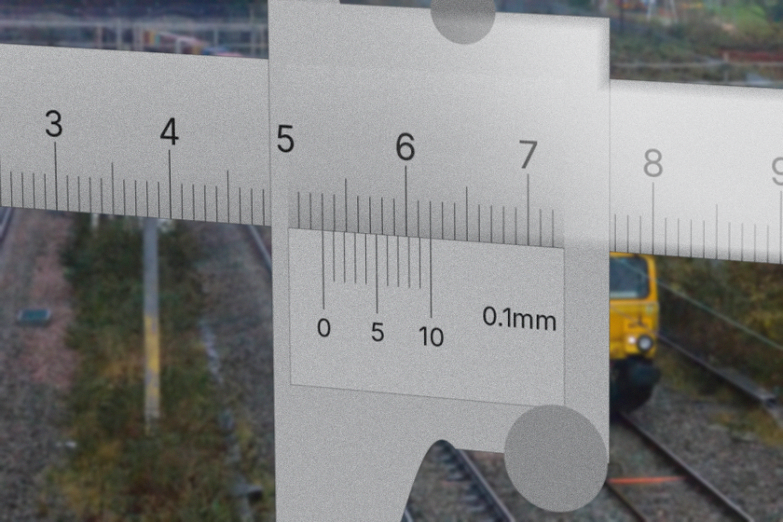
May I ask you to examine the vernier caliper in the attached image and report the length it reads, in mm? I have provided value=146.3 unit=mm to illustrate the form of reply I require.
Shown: value=53.0 unit=mm
